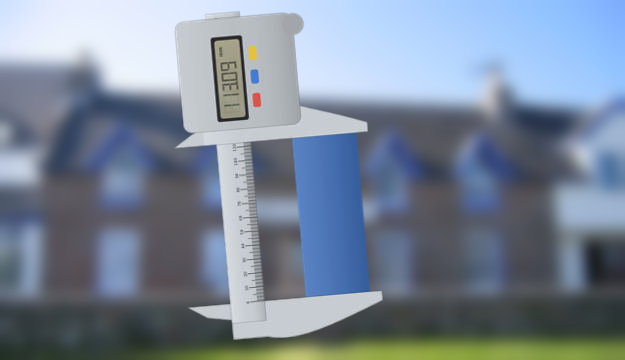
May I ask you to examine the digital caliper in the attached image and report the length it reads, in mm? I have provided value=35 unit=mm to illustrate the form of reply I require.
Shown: value=113.09 unit=mm
